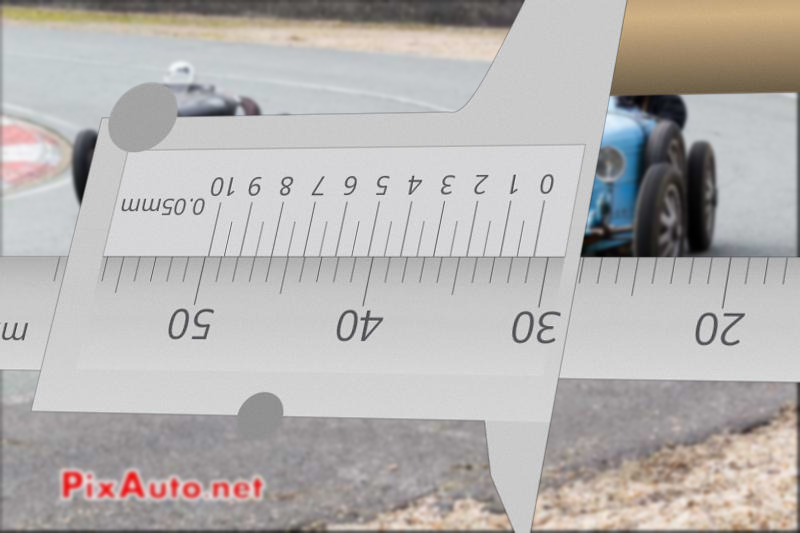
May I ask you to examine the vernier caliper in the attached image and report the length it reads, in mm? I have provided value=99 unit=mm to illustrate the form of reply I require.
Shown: value=30.8 unit=mm
